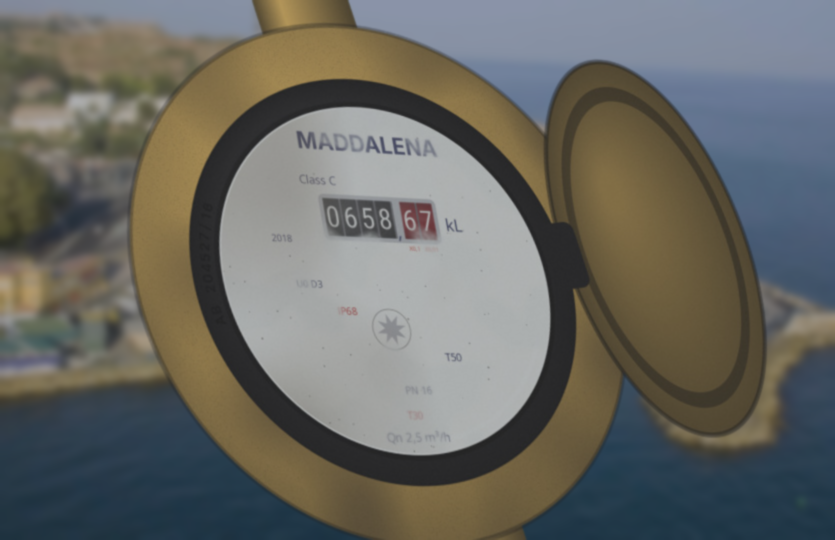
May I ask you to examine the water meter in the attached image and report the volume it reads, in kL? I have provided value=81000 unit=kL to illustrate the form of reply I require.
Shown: value=658.67 unit=kL
